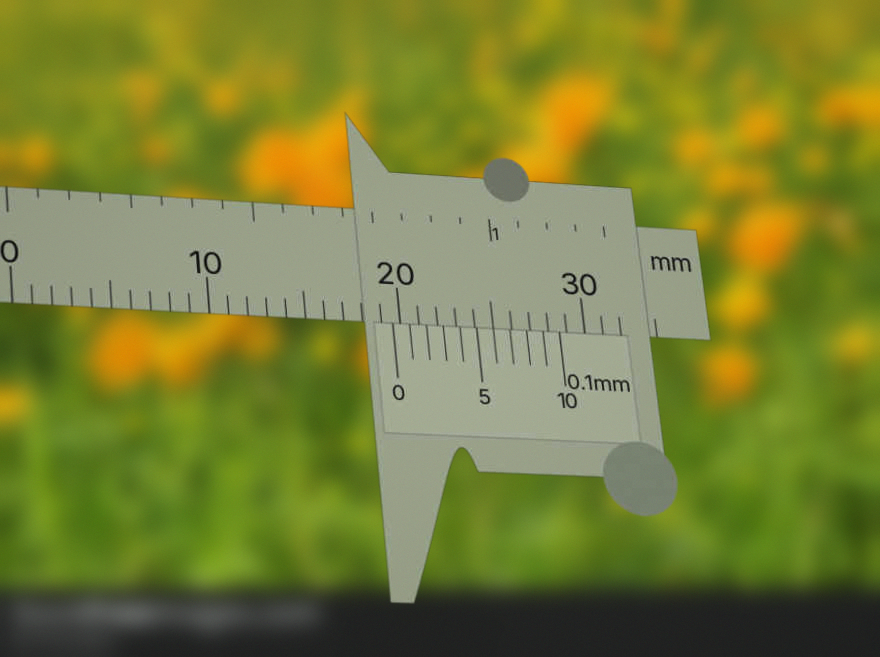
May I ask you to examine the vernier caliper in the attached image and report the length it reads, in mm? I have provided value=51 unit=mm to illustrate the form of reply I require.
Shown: value=19.6 unit=mm
